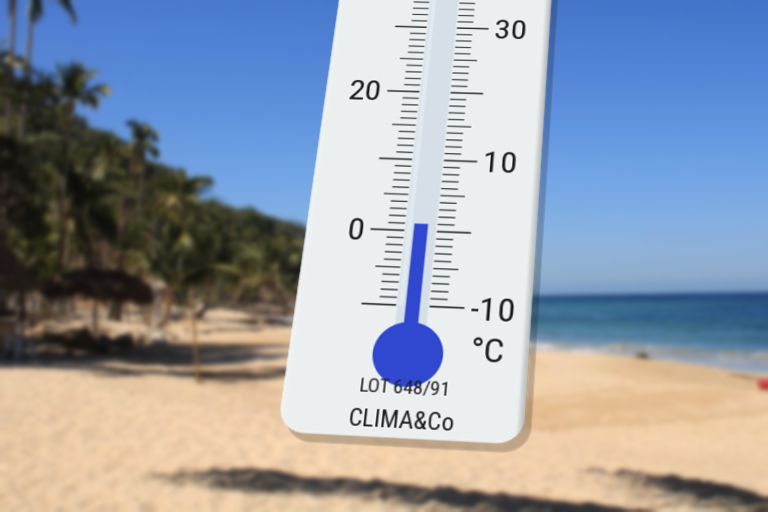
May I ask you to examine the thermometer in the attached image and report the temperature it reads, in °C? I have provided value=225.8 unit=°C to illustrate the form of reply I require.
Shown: value=1 unit=°C
